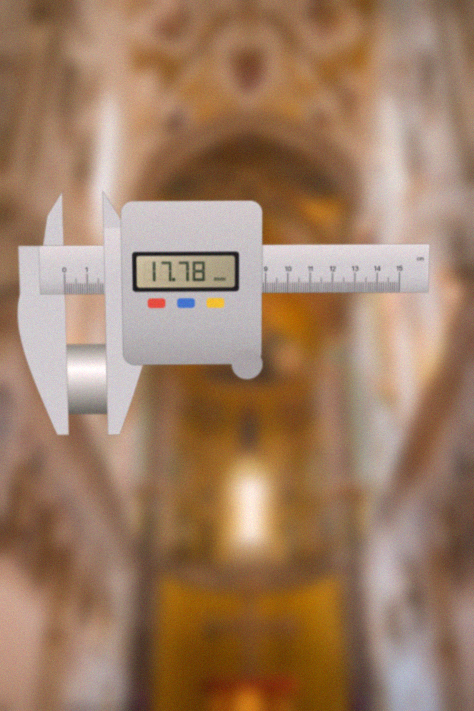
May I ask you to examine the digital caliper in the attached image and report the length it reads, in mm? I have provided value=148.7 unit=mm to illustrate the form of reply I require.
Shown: value=17.78 unit=mm
